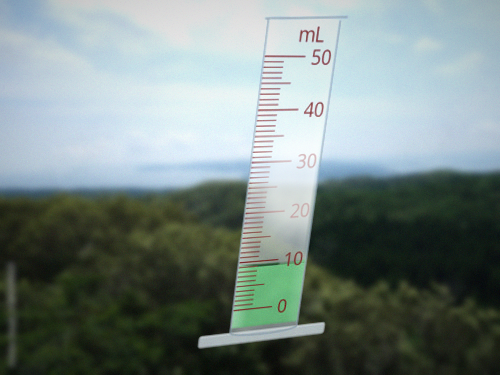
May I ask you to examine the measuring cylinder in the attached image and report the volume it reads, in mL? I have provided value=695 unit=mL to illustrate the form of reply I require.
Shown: value=9 unit=mL
